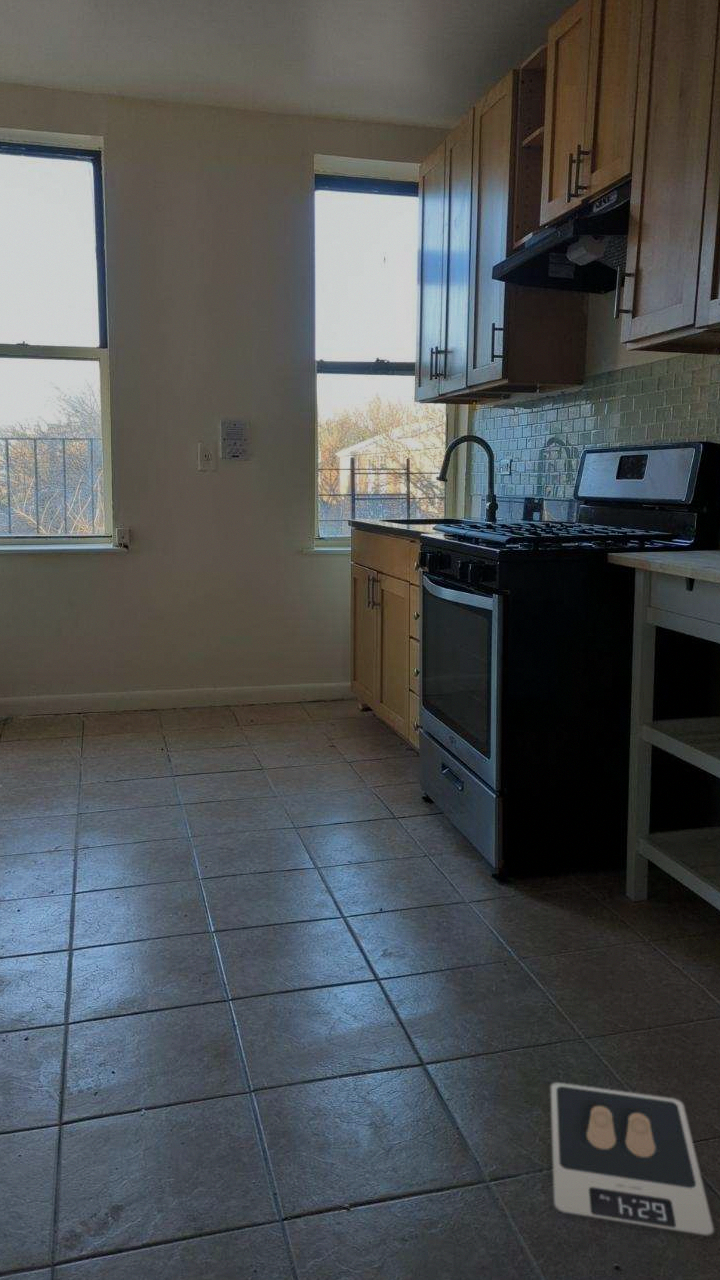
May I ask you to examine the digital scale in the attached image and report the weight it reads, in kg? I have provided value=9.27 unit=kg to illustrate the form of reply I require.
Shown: value=62.4 unit=kg
